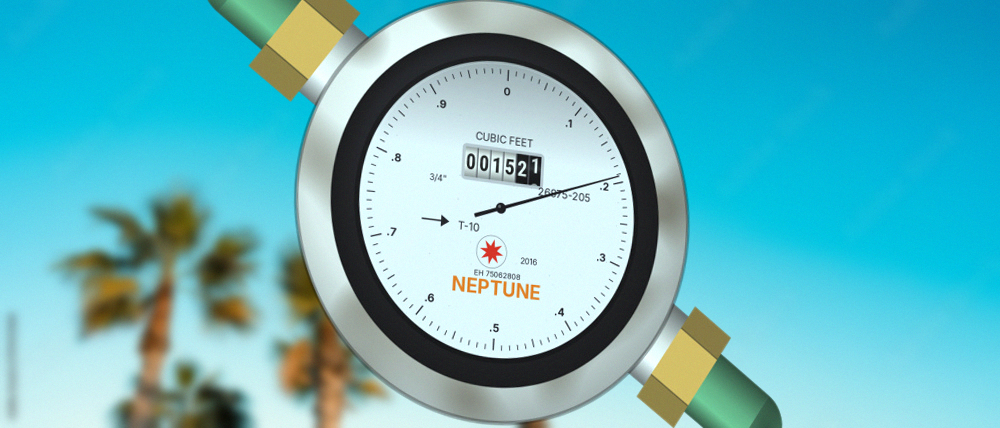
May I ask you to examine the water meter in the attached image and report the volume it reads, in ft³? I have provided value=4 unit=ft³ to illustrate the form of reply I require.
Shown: value=1521.19 unit=ft³
